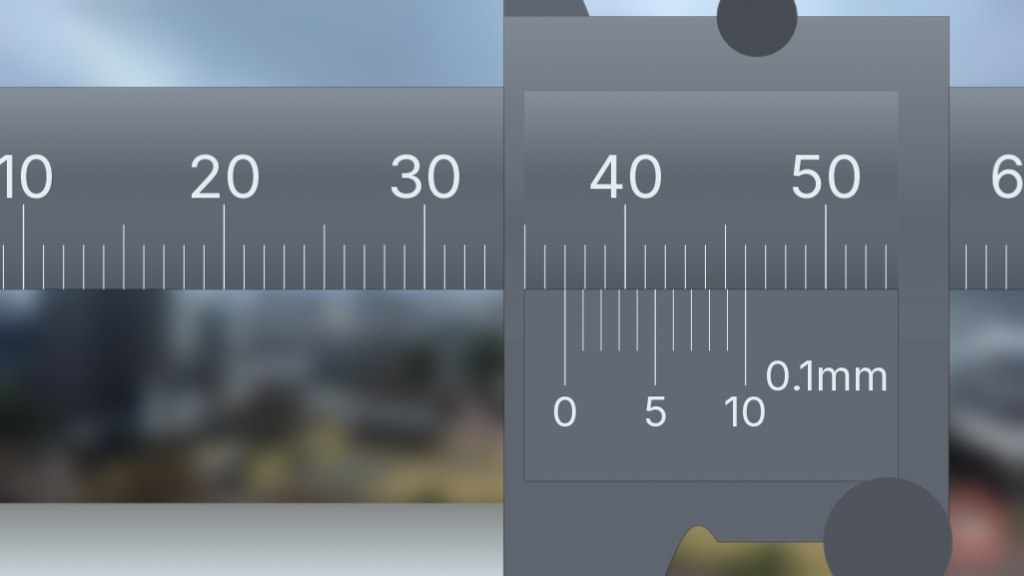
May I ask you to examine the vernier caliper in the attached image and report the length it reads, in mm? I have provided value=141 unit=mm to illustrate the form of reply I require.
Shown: value=37.0 unit=mm
